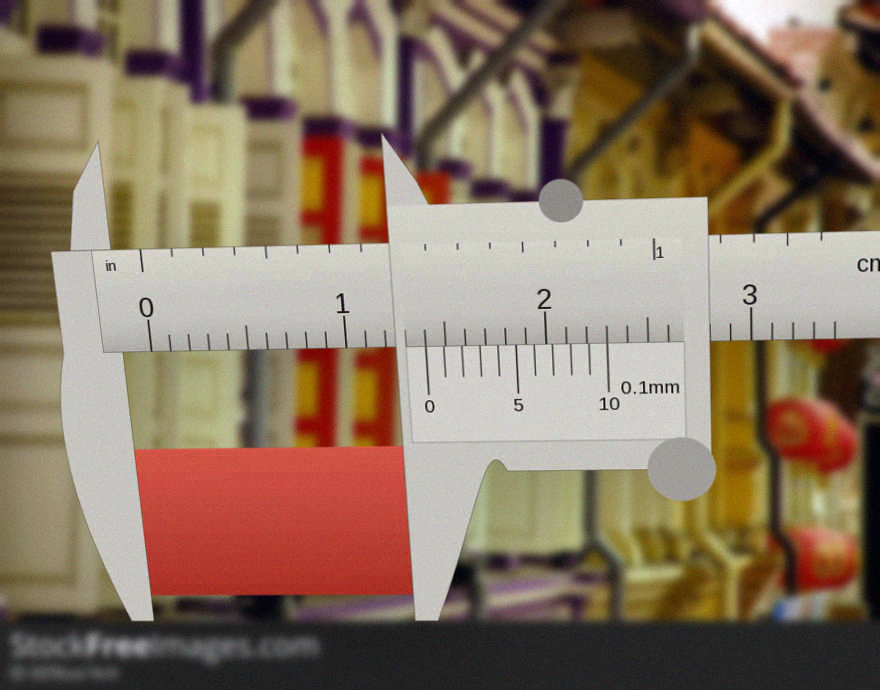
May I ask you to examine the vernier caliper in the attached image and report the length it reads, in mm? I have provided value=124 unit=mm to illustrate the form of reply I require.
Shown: value=14.0 unit=mm
